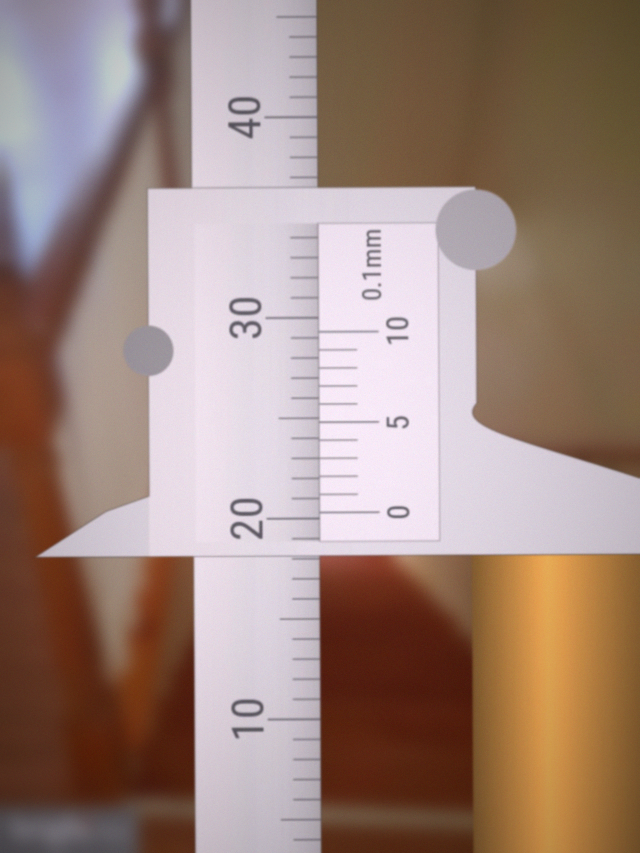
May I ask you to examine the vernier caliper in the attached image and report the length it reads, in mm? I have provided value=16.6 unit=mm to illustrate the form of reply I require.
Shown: value=20.3 unit=mm
